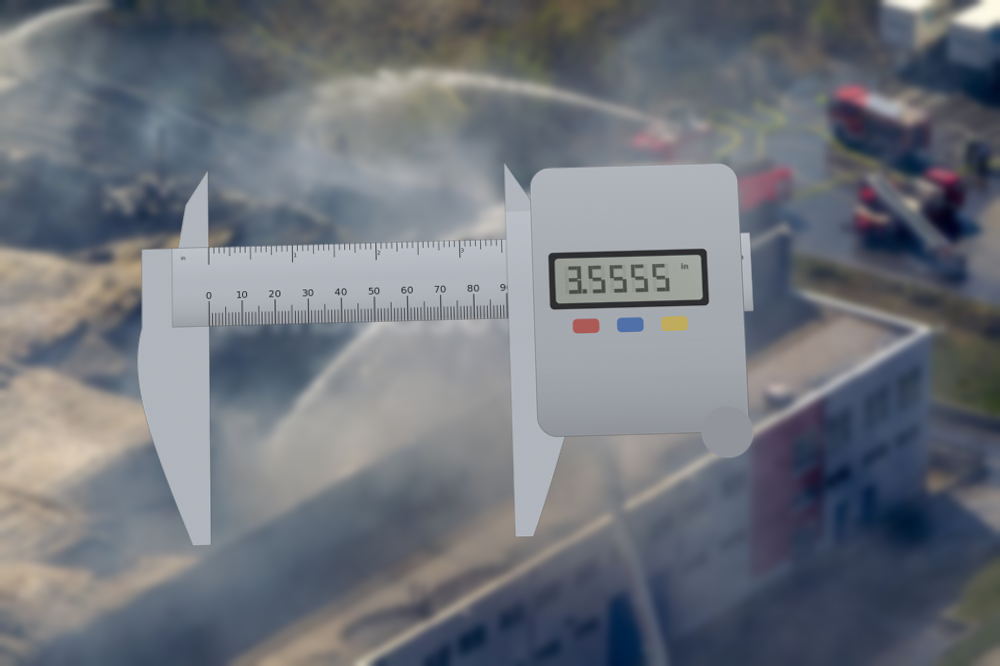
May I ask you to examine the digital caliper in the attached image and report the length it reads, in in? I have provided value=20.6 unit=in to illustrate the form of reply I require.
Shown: value=3.5555 unit=in
